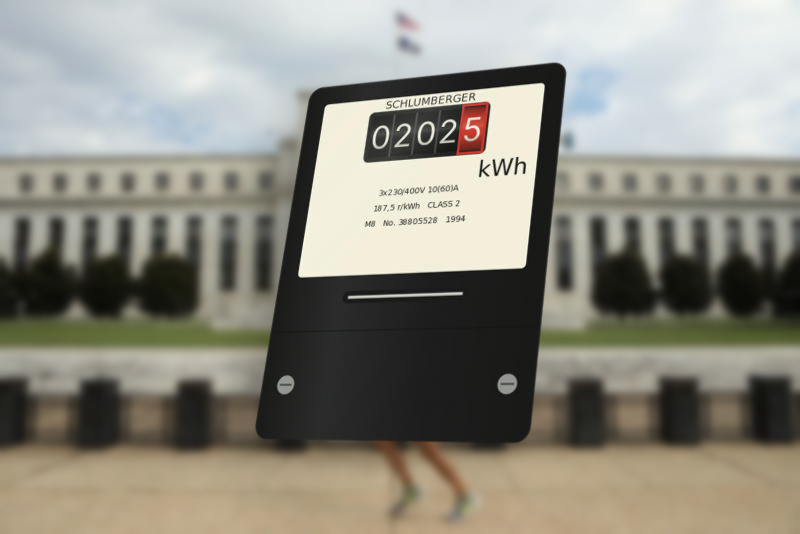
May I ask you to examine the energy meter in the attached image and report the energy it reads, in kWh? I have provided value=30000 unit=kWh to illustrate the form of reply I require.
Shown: value=202.5 unit=kWh
